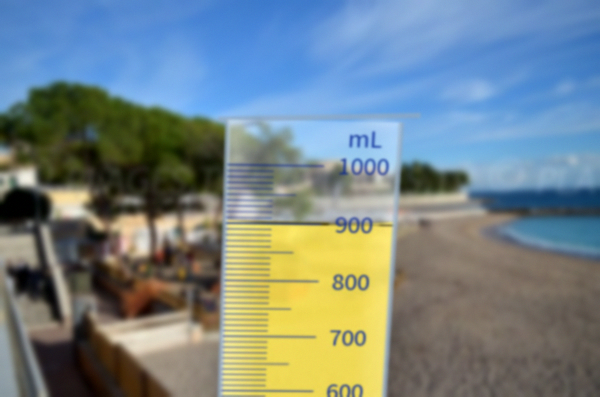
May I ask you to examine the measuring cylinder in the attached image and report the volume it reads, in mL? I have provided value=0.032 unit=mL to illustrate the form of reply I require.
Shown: value=900 unit=mL
